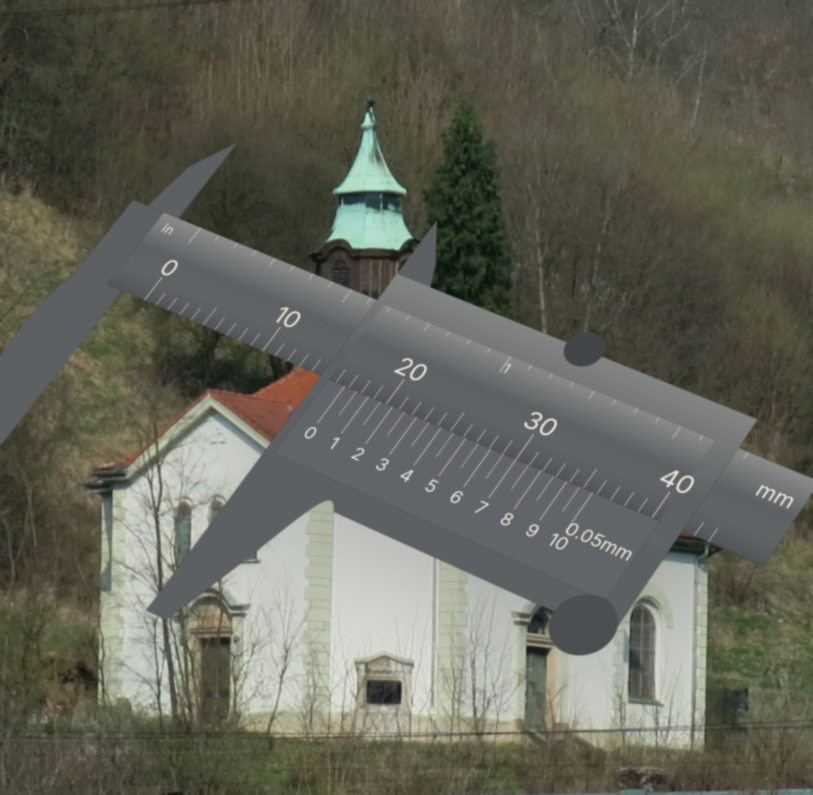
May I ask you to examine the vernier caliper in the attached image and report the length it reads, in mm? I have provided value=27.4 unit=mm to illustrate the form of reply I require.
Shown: value=16.7 unit=mm
